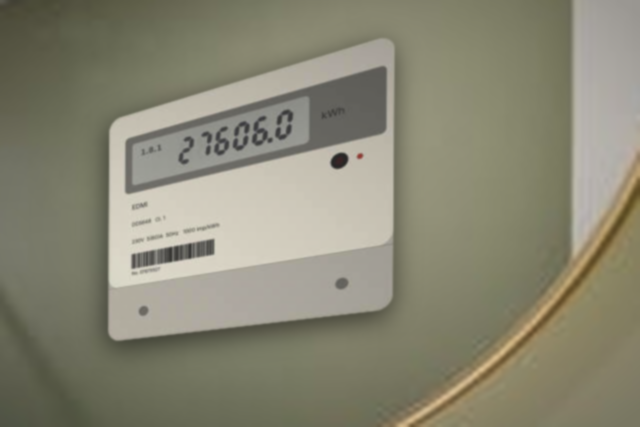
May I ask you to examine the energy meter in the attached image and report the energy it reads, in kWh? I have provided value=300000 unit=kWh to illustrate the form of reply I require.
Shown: value=27606.0 unit=kWh
